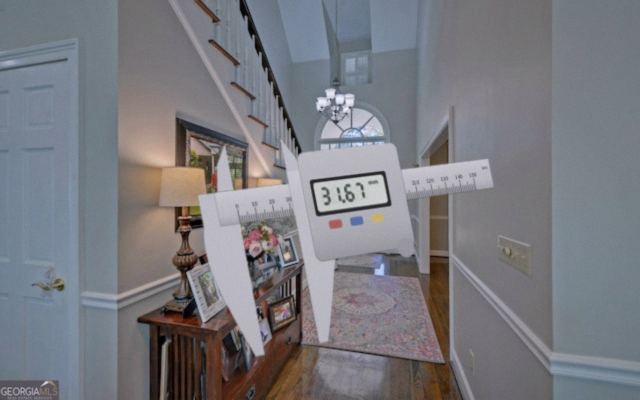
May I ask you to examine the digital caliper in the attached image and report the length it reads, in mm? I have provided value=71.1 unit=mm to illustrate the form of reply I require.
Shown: value=31.67 unit=mm
